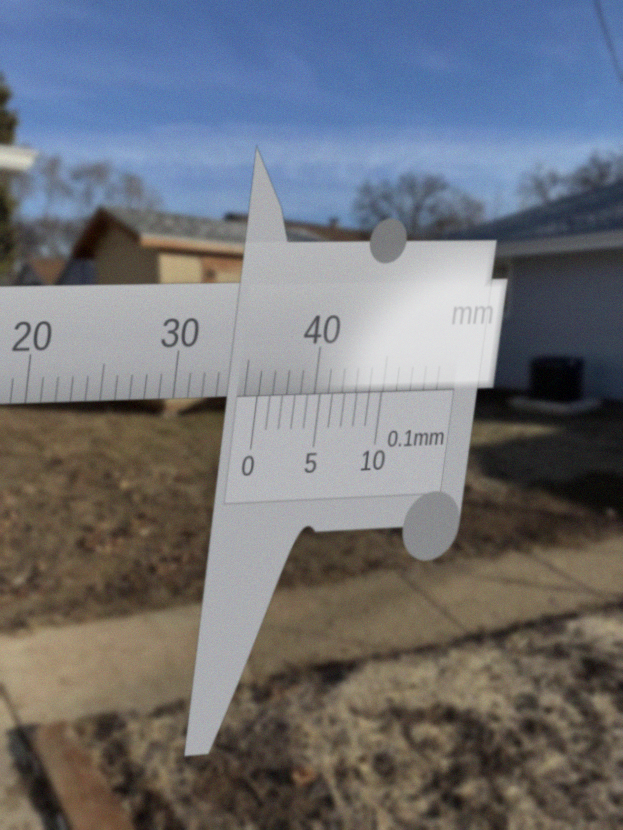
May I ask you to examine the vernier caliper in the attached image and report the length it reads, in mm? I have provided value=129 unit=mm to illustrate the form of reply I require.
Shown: value=35.9 unit=mm
